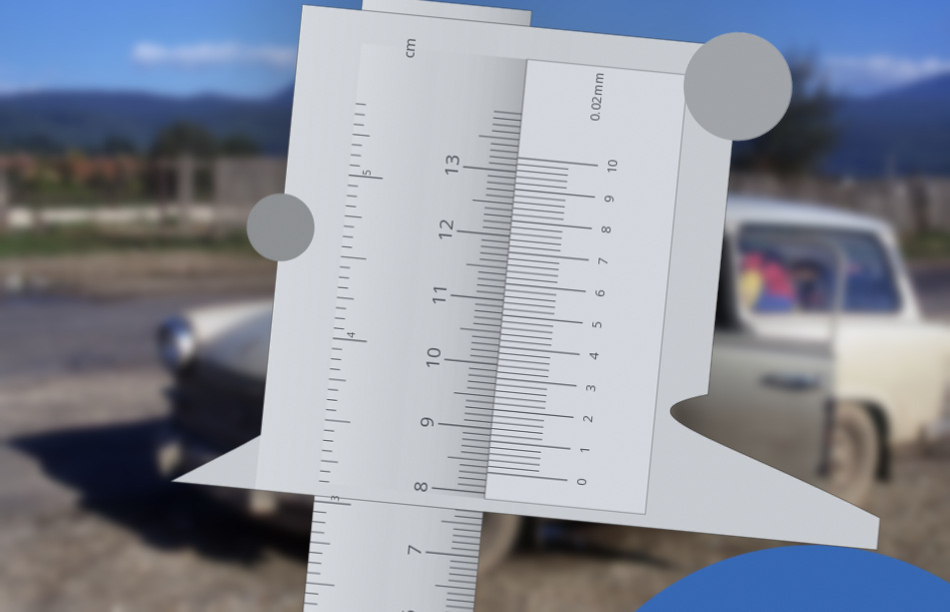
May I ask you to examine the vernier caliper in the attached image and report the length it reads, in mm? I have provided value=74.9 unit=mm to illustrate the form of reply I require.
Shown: value=83.2 unit=mm
